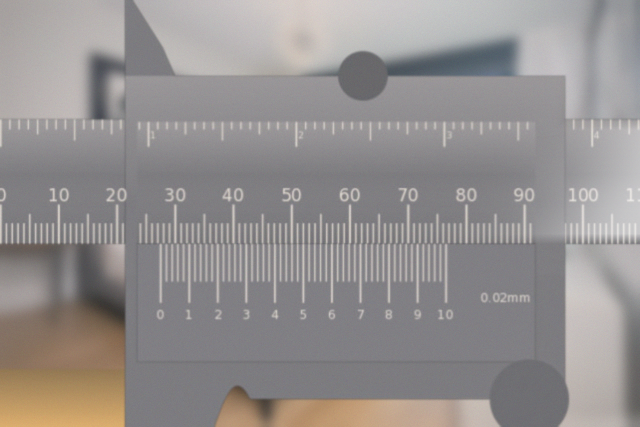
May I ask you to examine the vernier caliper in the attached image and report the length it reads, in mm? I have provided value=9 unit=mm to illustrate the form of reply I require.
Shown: value=27.5 unit=mm
